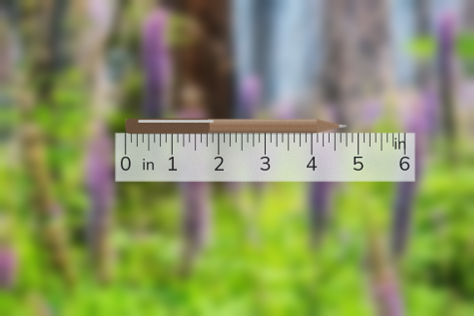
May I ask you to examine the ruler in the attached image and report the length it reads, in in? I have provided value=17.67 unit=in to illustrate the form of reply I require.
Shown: value=4.75 unit=in
